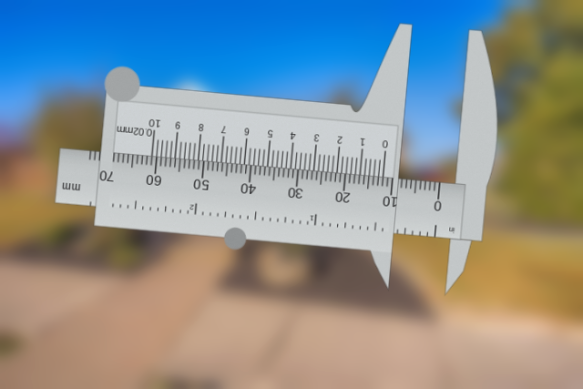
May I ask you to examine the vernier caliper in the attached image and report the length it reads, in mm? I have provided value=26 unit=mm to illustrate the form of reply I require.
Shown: value=12.0 unit=mm
